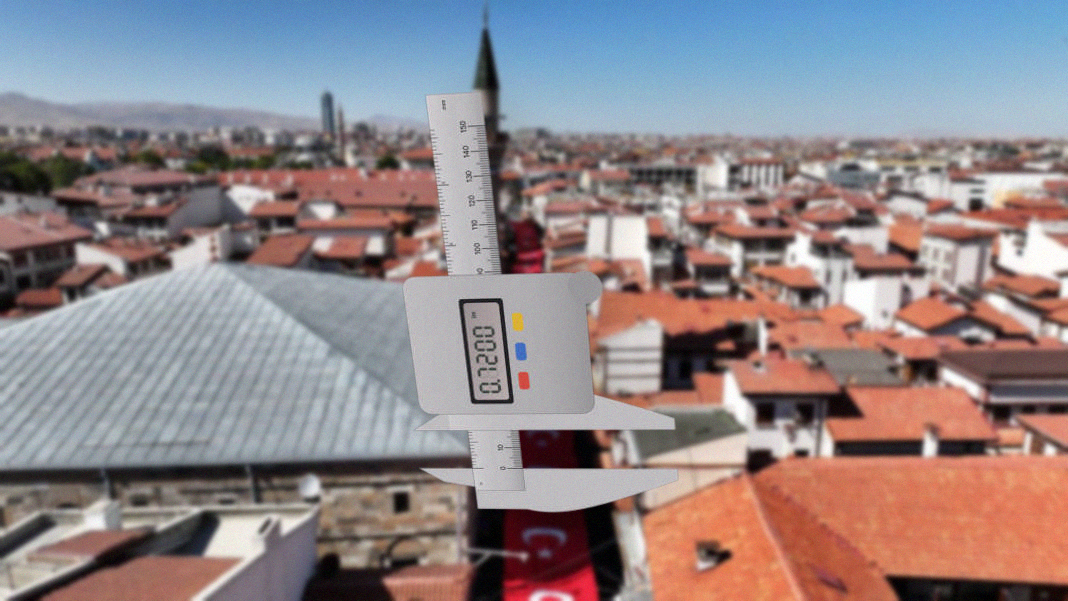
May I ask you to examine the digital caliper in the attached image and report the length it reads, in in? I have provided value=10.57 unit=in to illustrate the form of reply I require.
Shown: value=0.7200 unit=in
